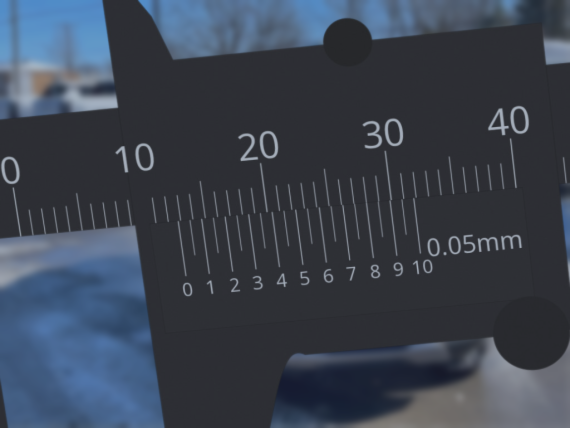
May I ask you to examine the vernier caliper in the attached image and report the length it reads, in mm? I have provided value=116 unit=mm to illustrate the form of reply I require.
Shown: value=12.8 unit=mm
